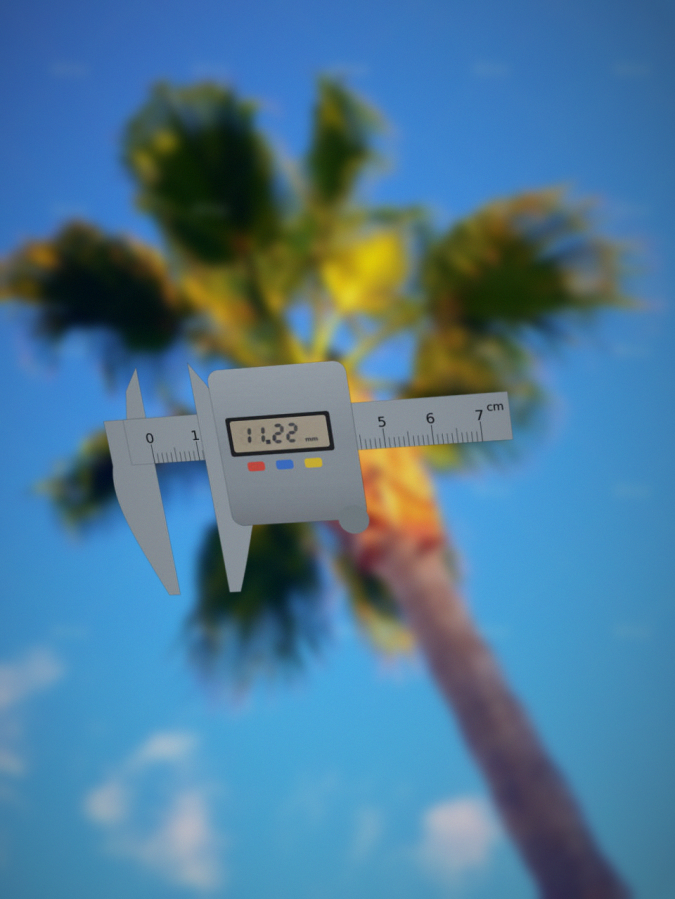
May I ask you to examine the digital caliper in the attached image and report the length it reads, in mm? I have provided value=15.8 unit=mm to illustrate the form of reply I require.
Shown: value=11.22 unit=mm
